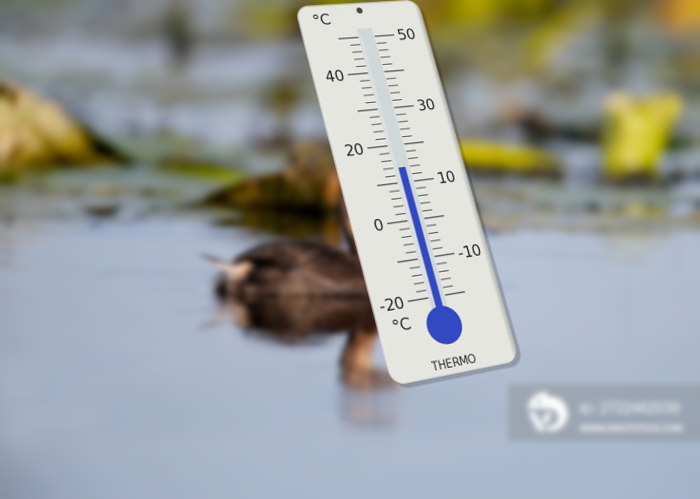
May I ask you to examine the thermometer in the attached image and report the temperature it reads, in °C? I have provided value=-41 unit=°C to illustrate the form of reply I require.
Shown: value=14 unit=°C
